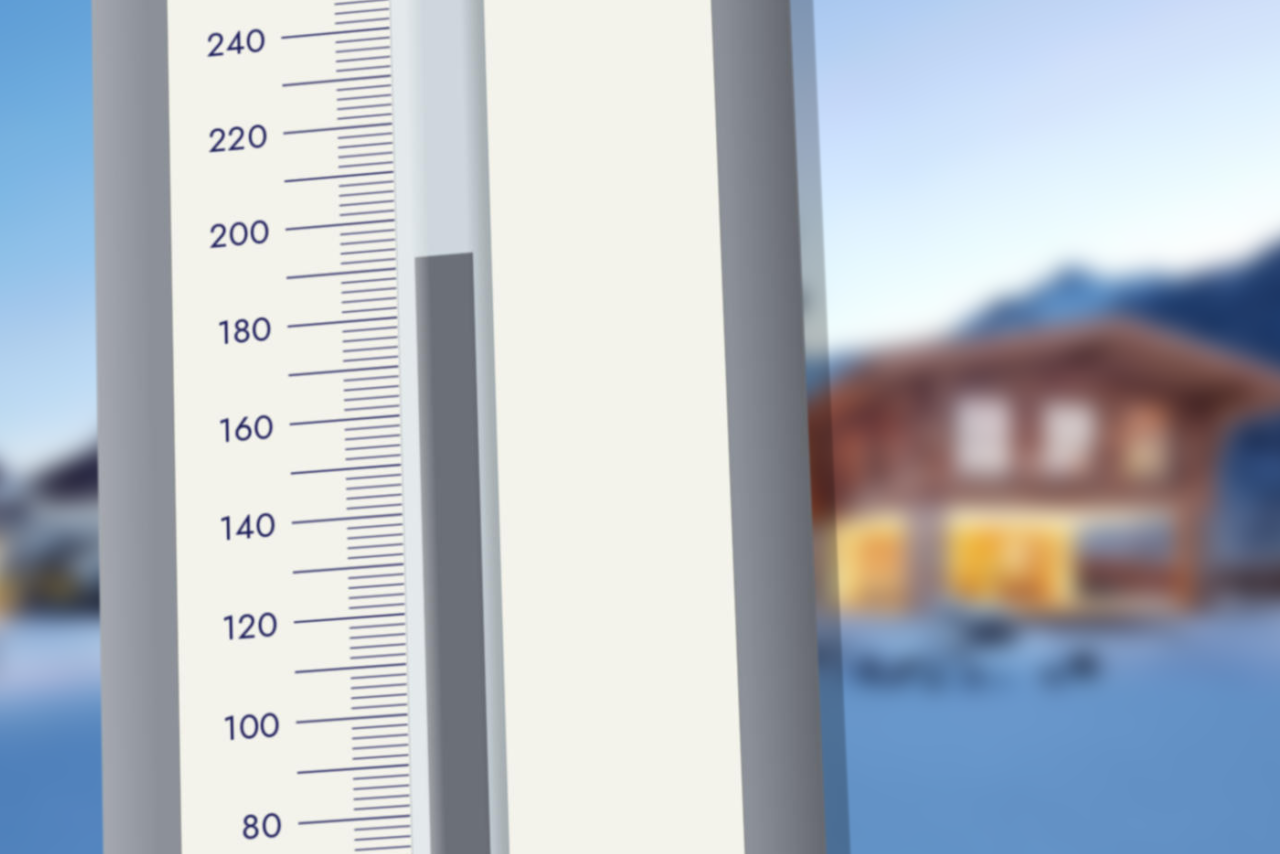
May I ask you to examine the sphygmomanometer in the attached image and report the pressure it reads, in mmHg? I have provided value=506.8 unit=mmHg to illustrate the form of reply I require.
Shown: value=192 unit=mmHg
